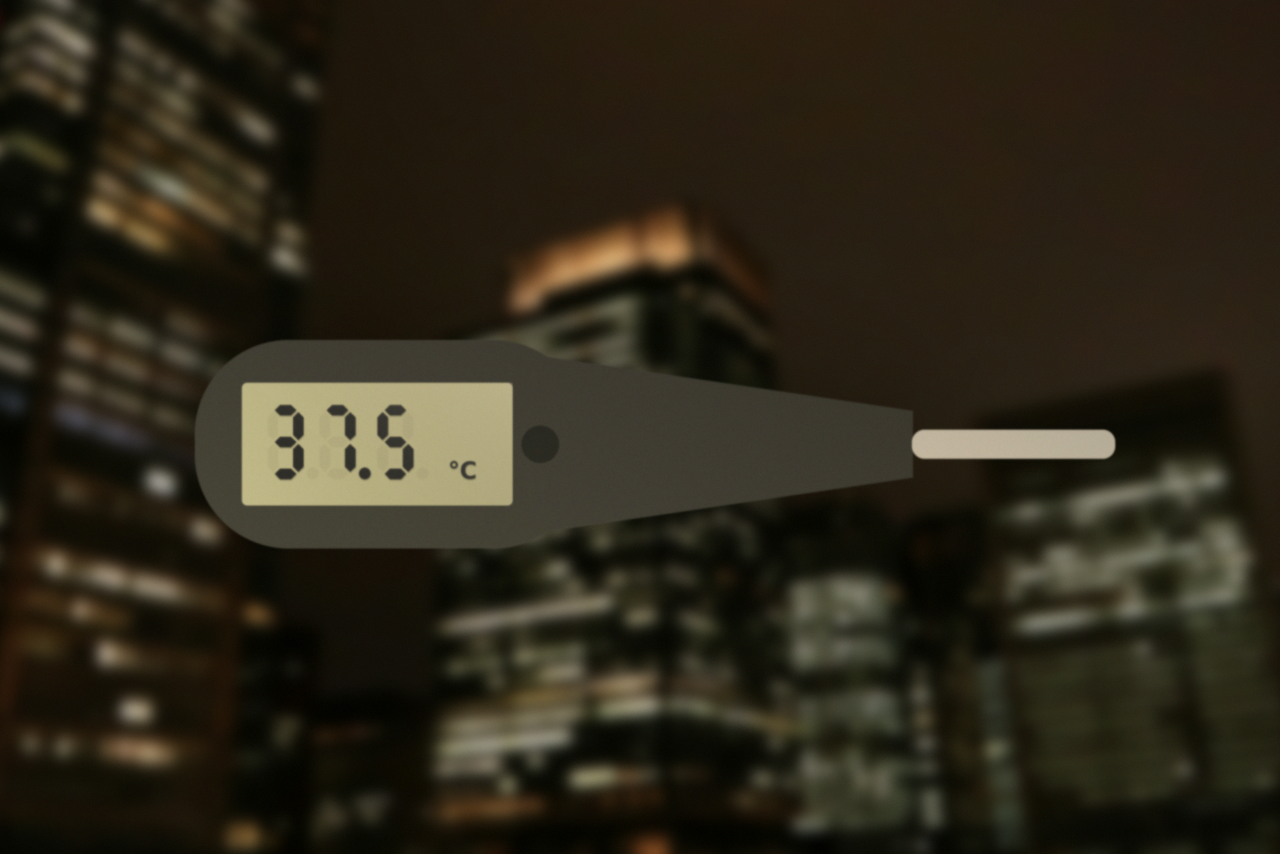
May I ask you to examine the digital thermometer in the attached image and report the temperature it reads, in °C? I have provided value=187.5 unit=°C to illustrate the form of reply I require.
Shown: value=37.5 unit=°C
